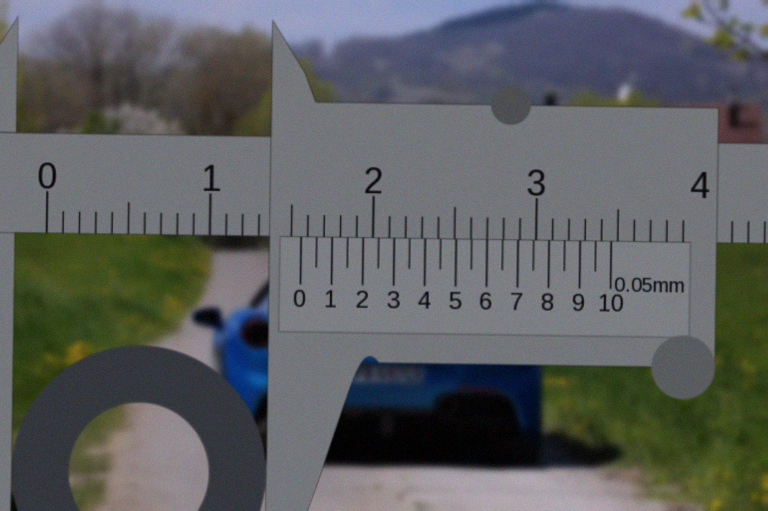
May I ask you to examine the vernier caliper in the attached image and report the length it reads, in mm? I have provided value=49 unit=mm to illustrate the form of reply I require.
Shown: value=15.6 unit=mm
